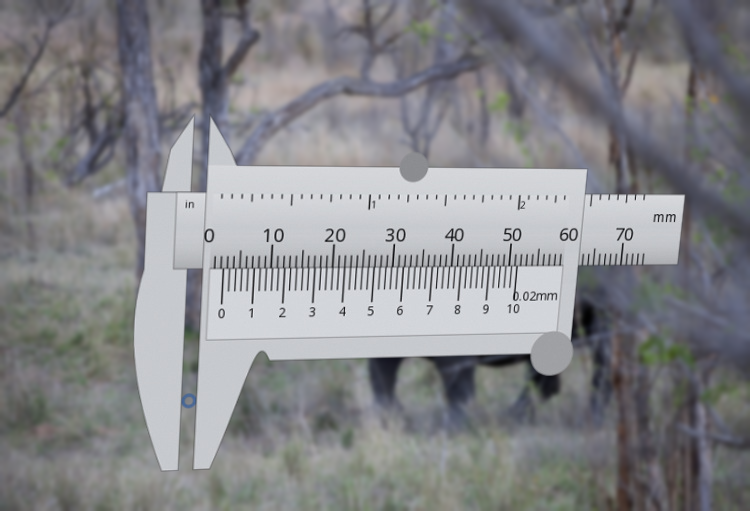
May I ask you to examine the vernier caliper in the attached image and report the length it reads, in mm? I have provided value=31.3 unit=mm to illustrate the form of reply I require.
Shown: value=2.4 unit=mm
